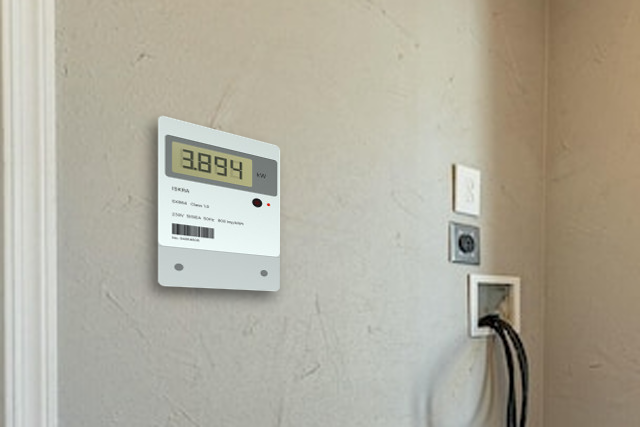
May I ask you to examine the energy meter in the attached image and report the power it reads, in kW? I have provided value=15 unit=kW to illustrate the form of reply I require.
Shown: value=3.894 unit=kW
